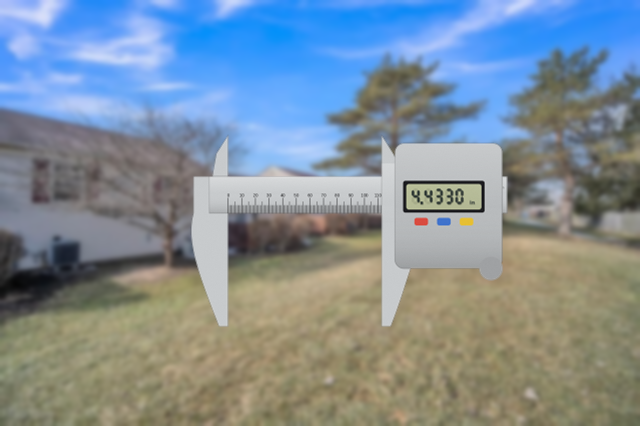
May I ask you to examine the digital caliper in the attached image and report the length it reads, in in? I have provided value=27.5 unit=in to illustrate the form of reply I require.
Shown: value=4.4330 unit=in
